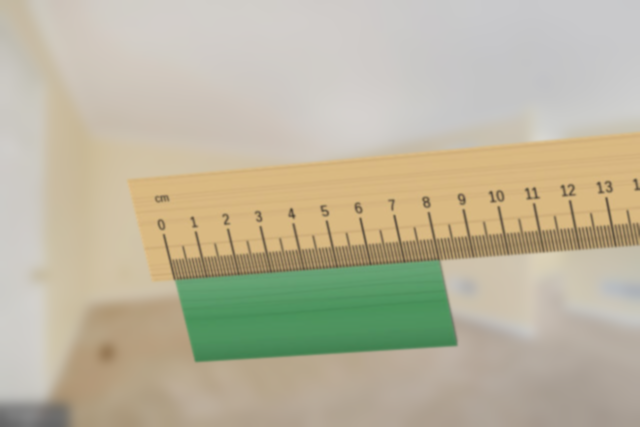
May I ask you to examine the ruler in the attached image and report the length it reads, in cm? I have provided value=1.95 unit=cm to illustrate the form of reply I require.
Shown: value=8 unit=cm
